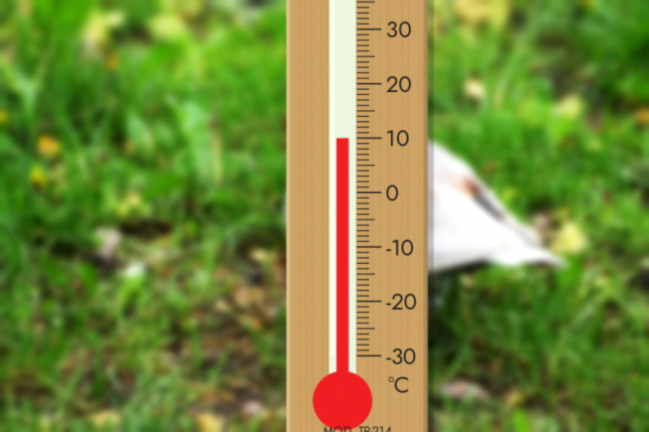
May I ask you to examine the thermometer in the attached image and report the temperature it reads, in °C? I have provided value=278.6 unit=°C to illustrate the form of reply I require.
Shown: value=10 unit=°C
